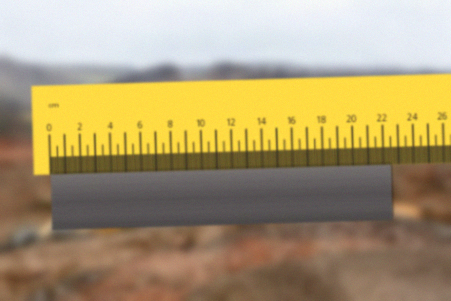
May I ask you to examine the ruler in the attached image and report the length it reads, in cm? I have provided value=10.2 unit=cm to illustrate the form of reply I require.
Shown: value=22.5 unit=cm
